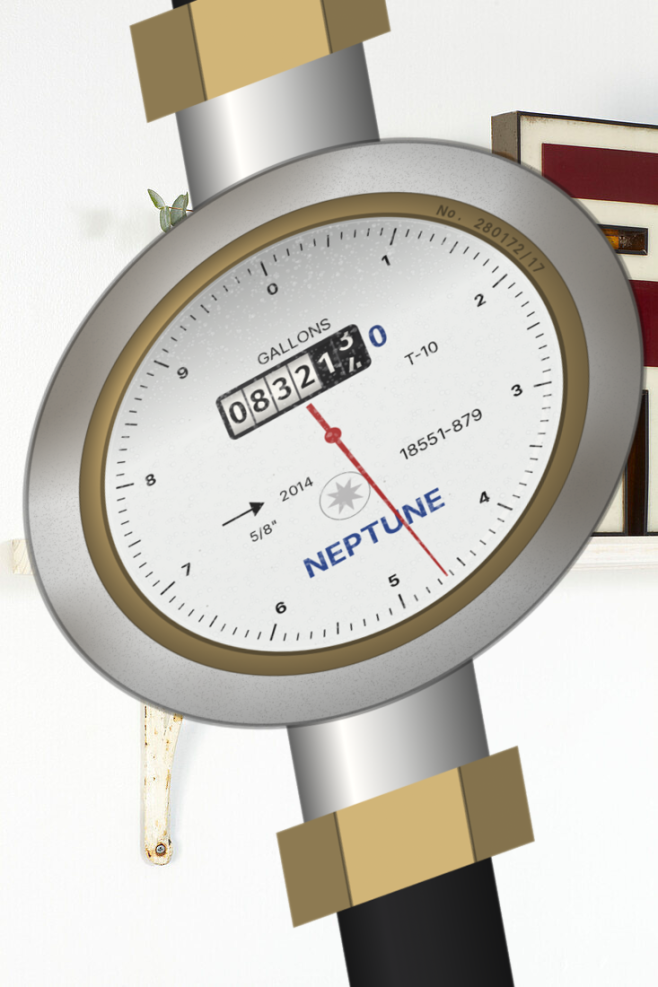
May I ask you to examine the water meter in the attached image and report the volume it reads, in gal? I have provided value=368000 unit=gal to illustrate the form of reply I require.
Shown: value=832134.6 unit=gal
